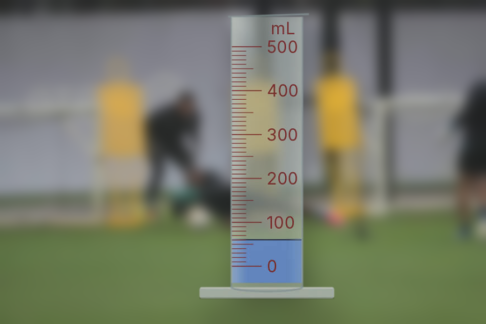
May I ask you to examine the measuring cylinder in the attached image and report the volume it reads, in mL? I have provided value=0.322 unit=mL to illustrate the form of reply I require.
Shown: value=60 unit=mL
